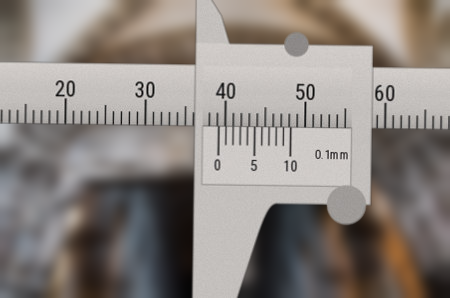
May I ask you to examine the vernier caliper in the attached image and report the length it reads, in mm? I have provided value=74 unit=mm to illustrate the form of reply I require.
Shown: value=39.2 unit=mm
